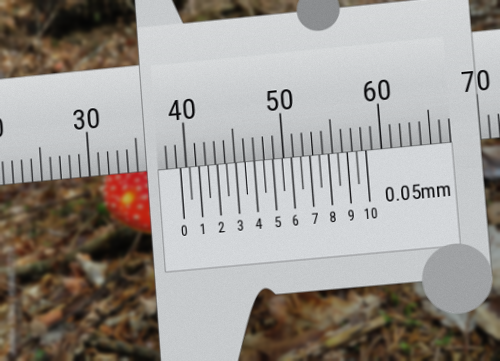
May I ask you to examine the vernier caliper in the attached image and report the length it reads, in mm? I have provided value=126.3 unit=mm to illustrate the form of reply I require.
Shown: value=39.4 unit=mm
